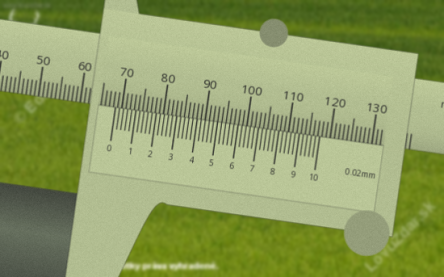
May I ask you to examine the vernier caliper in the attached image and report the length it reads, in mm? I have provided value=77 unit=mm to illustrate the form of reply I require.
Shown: value=68.5 unit=mm
